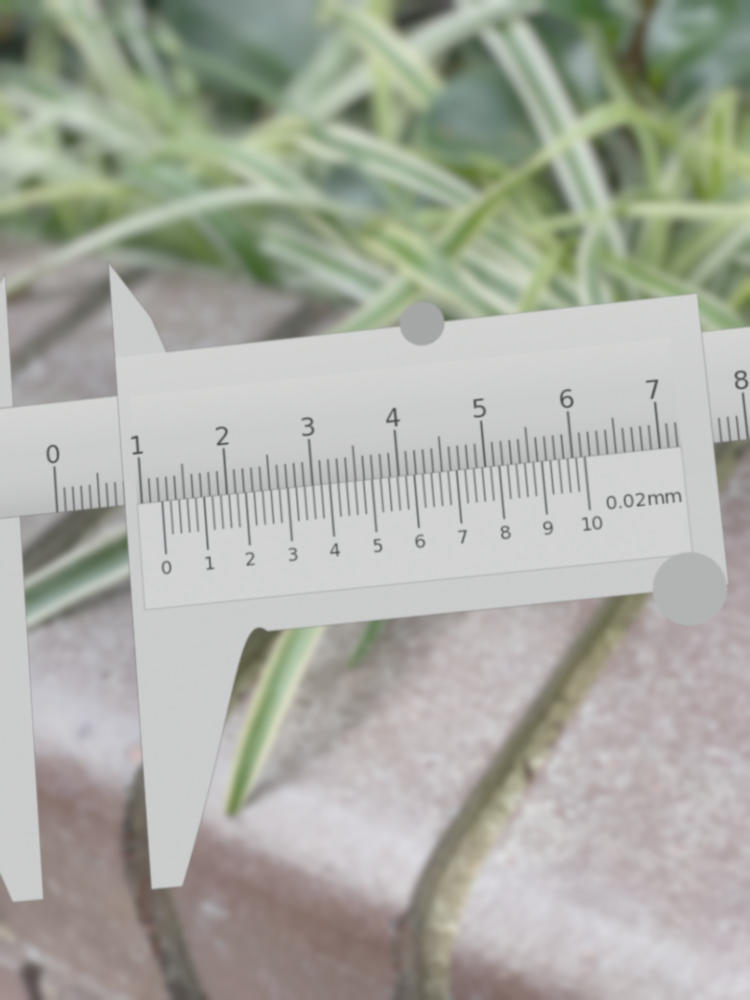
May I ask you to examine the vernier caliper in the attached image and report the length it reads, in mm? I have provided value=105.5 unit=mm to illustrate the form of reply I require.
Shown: value=12.4 unit=mm
